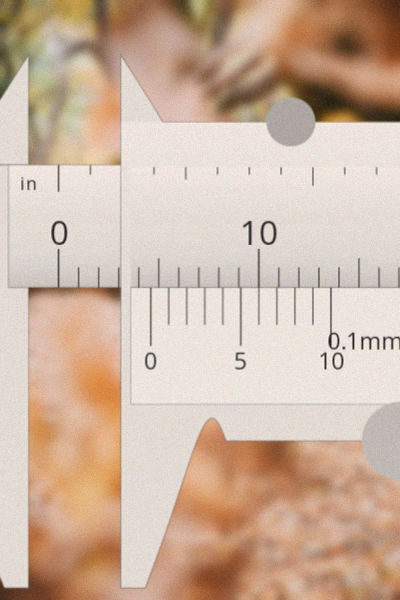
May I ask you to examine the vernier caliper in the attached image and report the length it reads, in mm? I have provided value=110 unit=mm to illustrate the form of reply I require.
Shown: value=4.6 unit=mm
